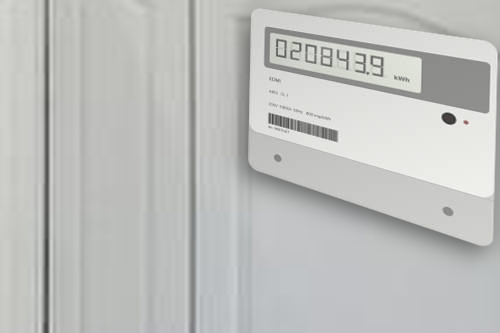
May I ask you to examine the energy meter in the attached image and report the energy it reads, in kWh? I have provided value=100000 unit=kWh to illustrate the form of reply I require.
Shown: value=20843.9 unit=kWh
